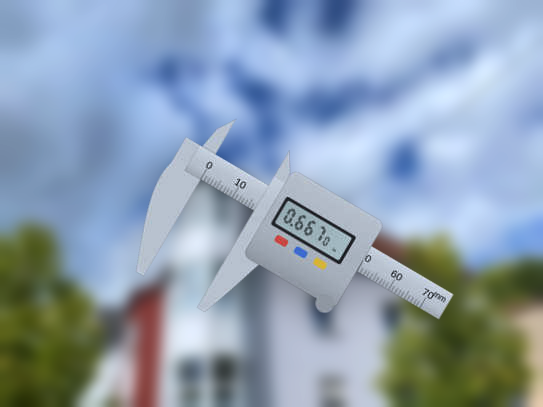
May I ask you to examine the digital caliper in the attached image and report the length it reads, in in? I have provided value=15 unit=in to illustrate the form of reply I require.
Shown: value=0.6670 unit=in
